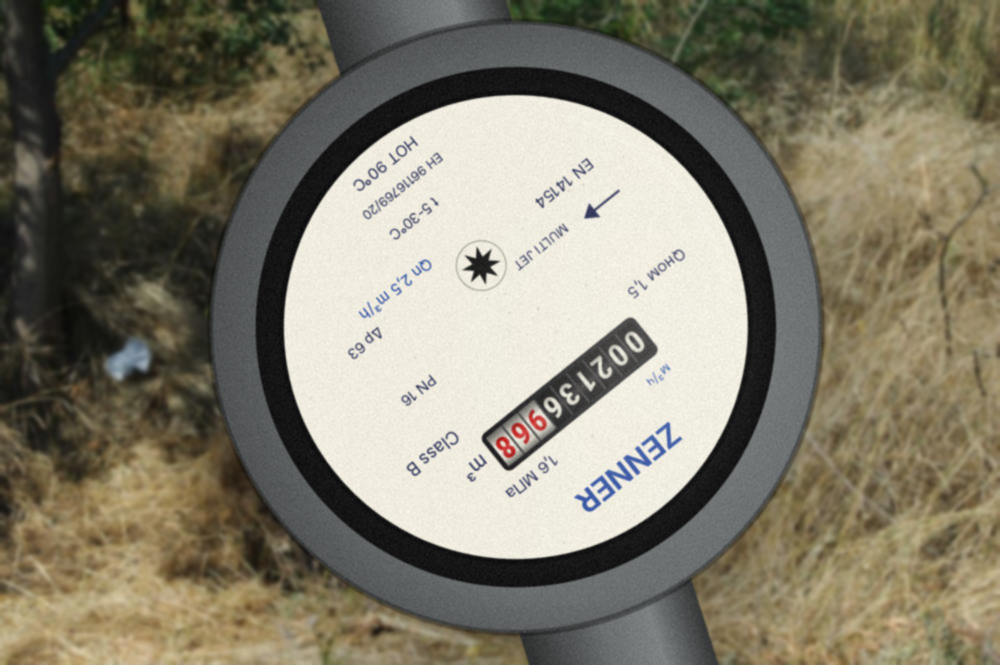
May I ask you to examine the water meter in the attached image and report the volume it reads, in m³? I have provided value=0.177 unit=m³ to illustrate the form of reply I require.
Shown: value=2136.968 unit=m³
